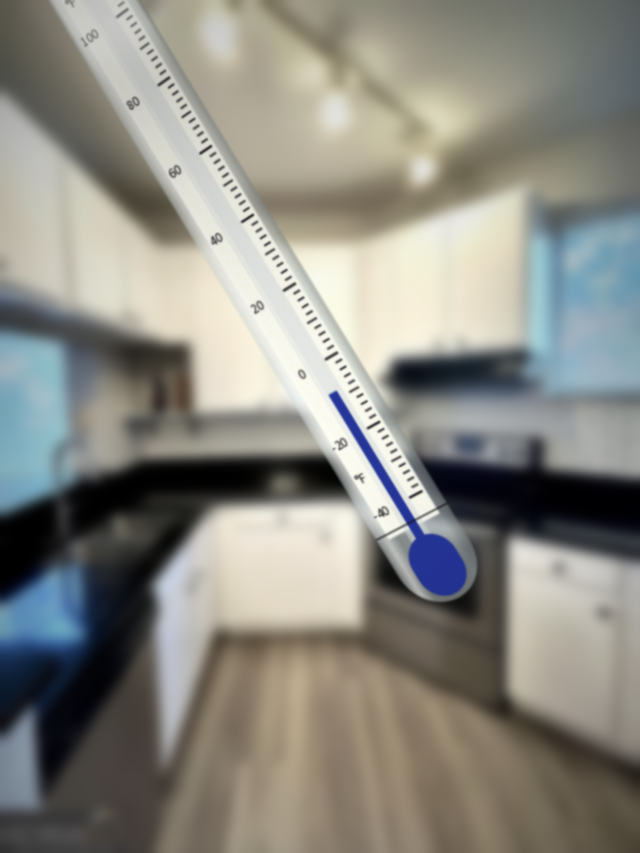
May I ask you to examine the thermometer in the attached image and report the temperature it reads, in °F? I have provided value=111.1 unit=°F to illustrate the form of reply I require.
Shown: value=-8 unit=°F
